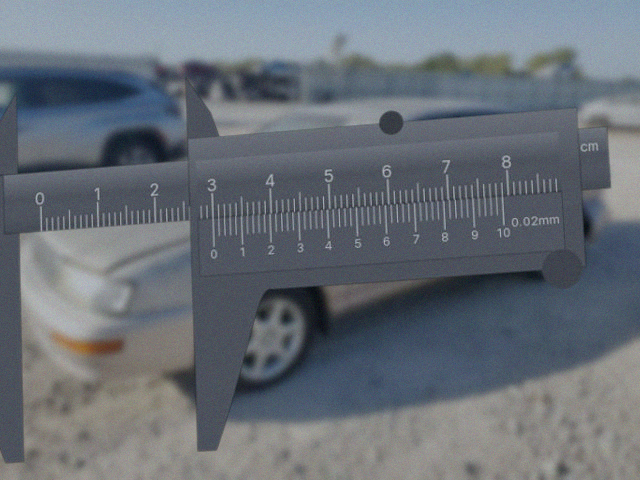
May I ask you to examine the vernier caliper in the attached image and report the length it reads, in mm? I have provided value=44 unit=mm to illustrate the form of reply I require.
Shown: value=30.0 unit=mm
